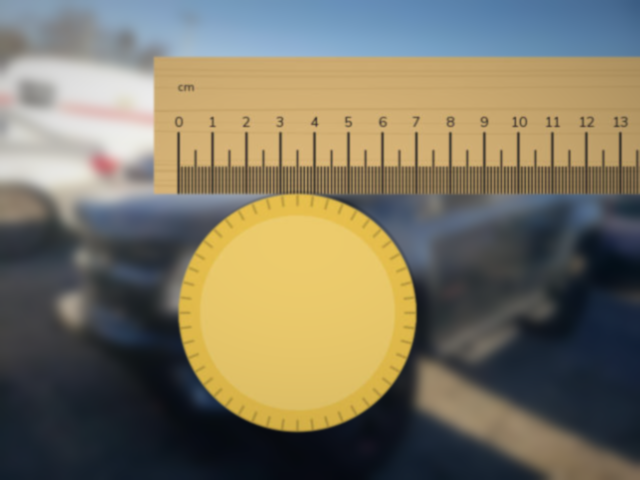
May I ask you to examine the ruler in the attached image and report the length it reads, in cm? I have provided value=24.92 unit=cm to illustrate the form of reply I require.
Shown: value=7 unit=cm
